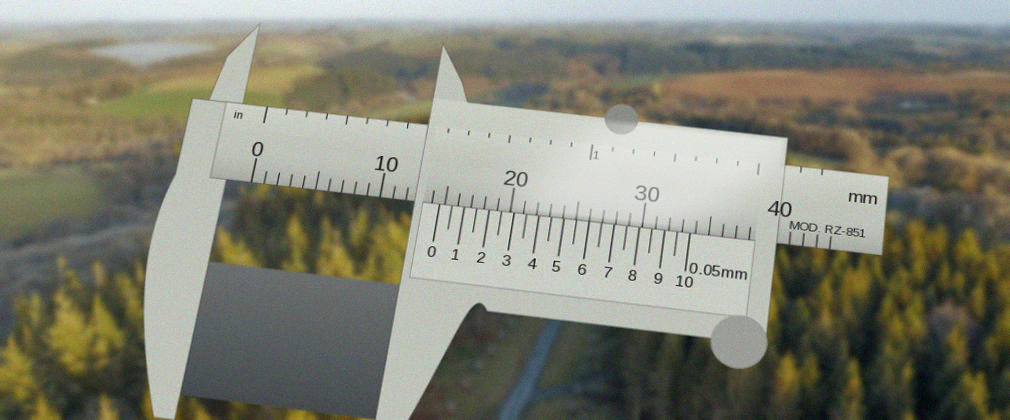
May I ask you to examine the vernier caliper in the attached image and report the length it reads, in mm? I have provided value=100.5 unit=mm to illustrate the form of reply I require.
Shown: value=14.6 unit=mm
